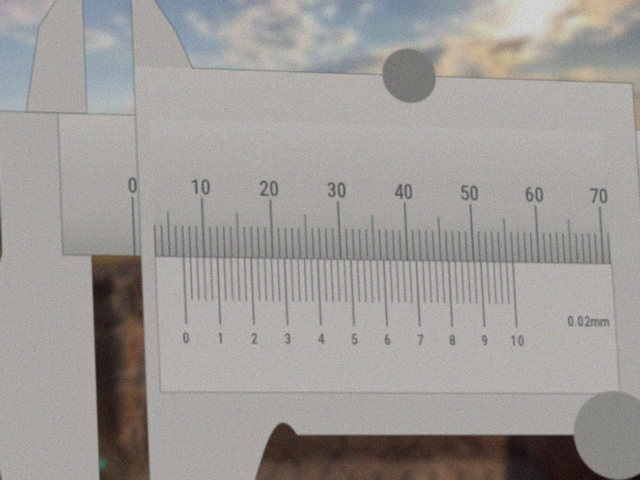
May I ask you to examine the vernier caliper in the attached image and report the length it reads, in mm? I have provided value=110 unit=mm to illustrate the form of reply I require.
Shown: value=7.0 unit=mm
